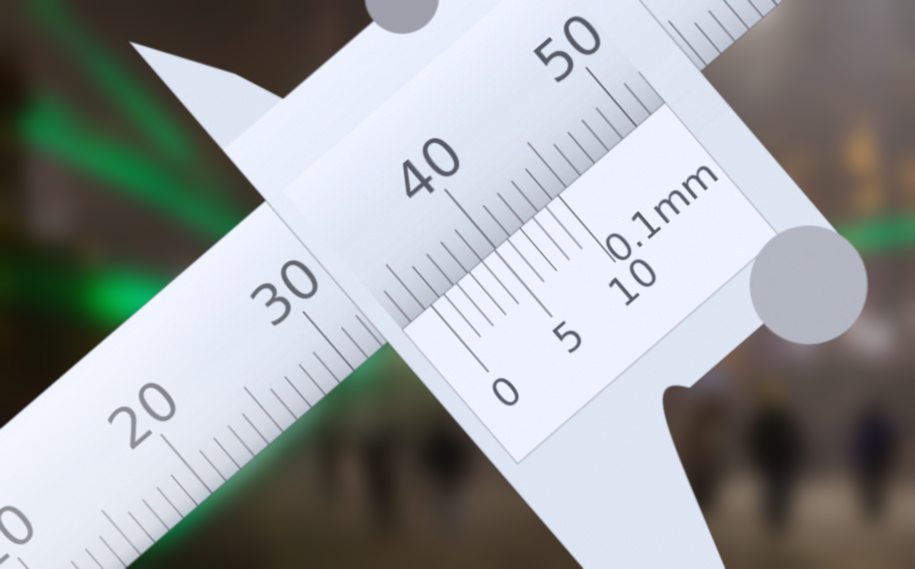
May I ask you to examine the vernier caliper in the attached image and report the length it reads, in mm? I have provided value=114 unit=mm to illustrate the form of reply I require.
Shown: value=35.4 unit=mm
